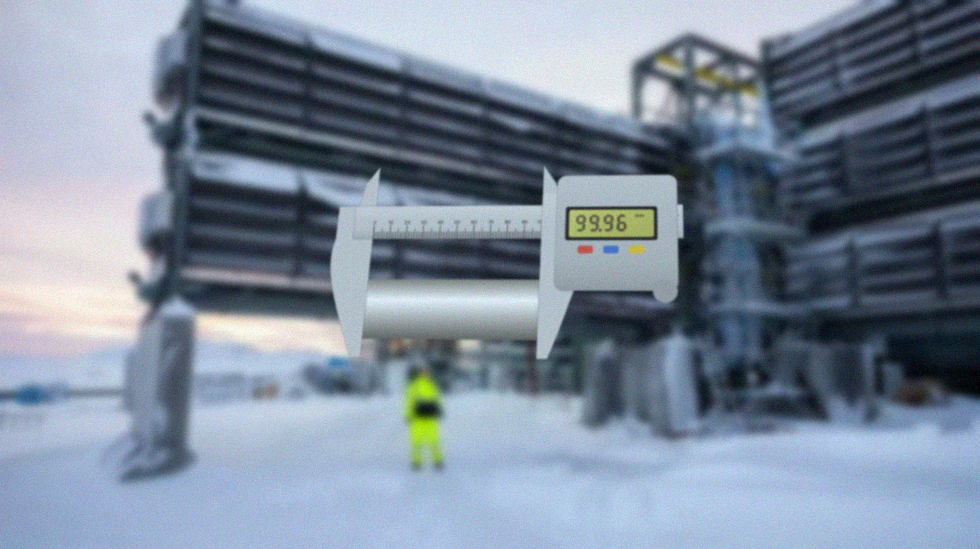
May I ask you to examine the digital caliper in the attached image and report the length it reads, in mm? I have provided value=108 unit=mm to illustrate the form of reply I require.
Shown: value=99.96 unit=mm
